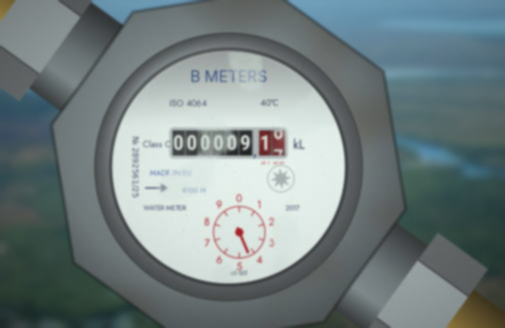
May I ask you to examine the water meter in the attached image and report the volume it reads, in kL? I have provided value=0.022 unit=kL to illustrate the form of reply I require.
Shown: value=9.164 unit=kL
